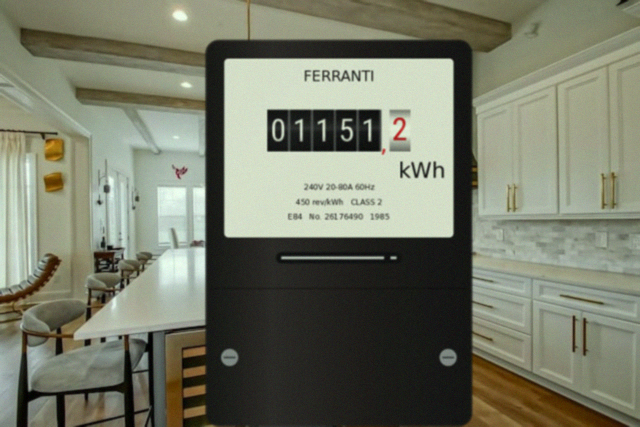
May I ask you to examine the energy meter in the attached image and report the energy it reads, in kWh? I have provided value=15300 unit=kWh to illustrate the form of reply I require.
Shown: value=1151.2 unit=kWh
